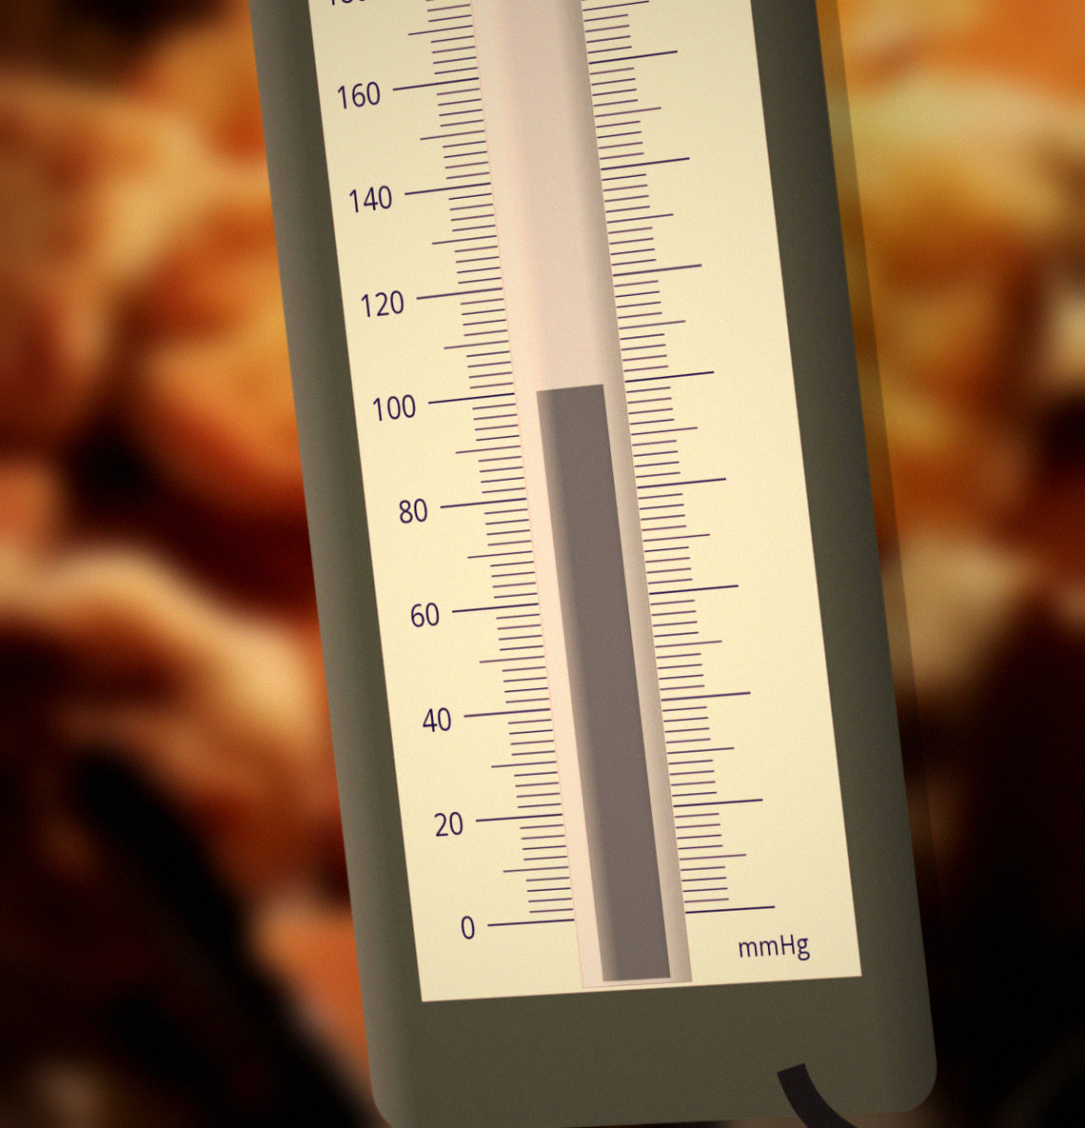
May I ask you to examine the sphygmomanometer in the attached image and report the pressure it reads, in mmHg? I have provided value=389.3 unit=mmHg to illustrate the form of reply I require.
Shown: value=100 unit=mmHg
